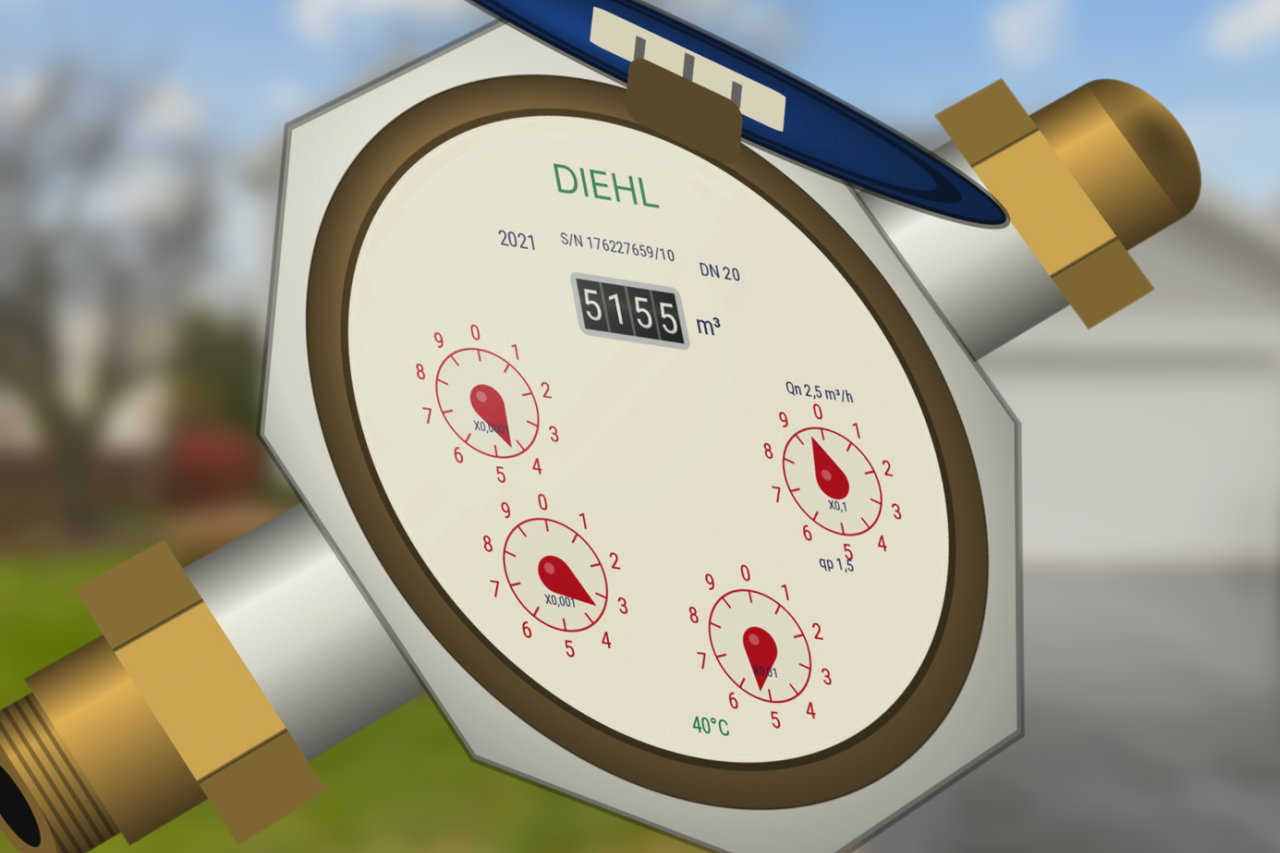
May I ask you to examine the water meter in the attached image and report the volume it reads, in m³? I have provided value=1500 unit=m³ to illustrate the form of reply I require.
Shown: value=5154.9534 unit=m³
